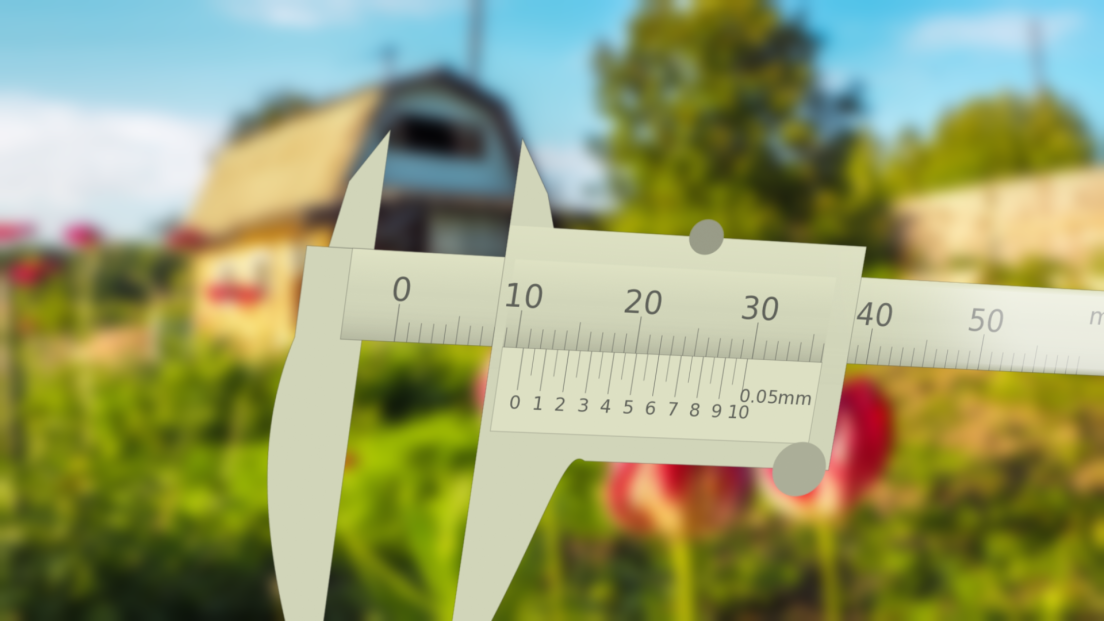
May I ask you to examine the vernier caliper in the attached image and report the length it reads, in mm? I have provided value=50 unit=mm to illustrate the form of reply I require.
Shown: value=10.6 unit=mm
